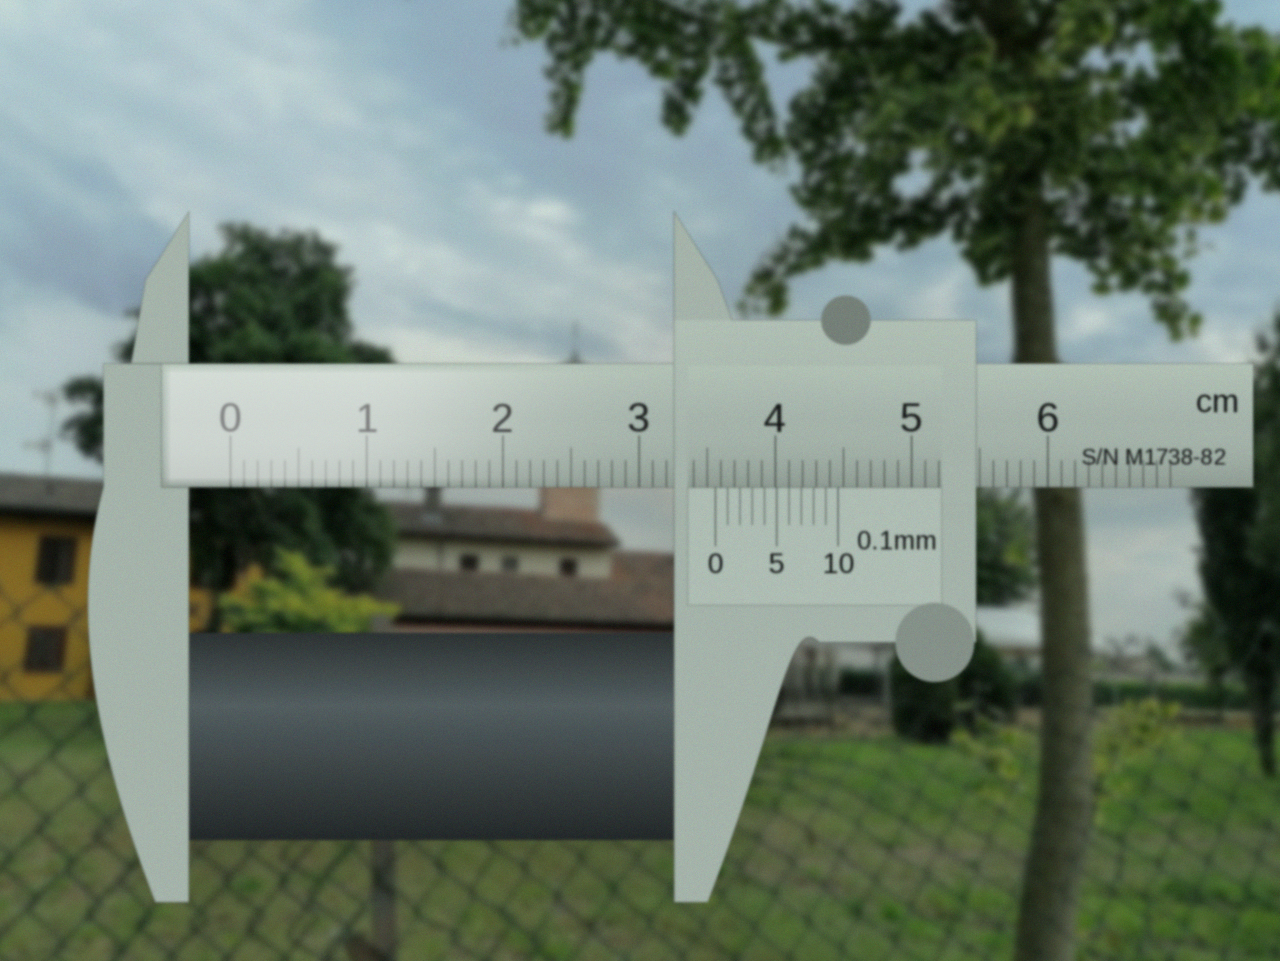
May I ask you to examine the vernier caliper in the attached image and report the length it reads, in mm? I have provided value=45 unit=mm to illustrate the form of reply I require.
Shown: value=35.6 unit=mm
